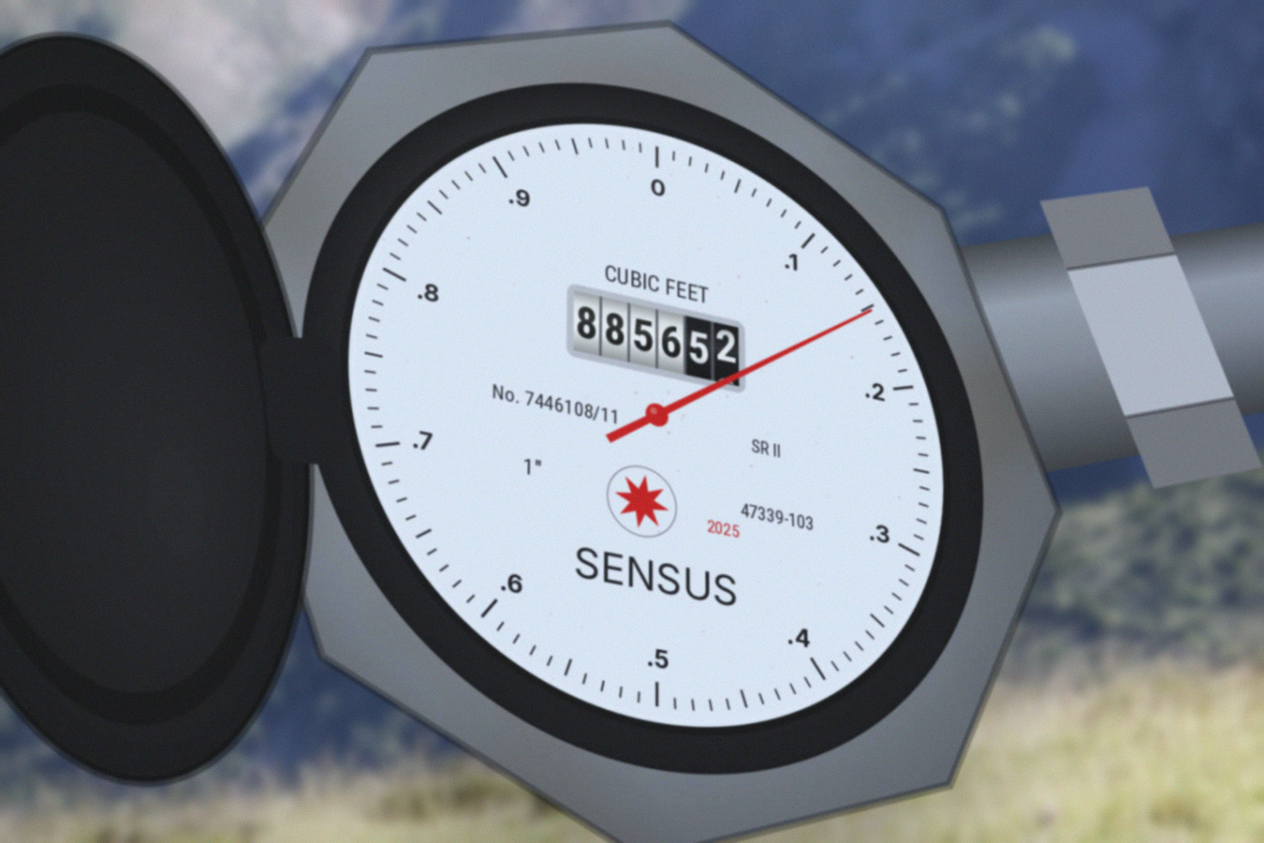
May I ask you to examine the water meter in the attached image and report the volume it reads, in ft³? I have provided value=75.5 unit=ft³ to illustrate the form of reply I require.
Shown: value=885652.15 unit=ft³
